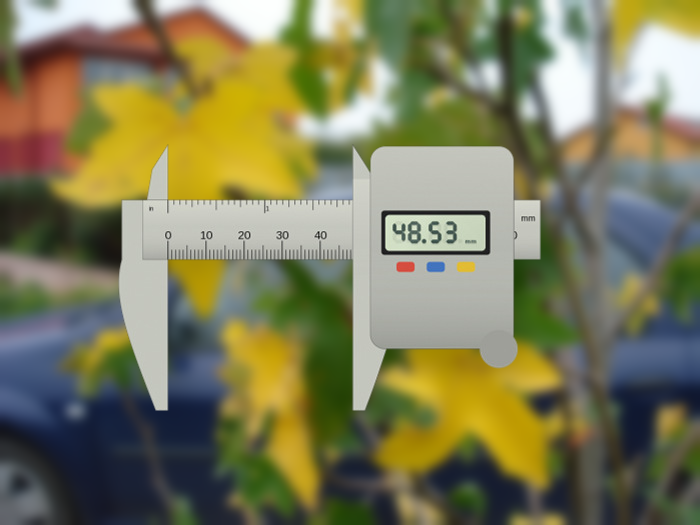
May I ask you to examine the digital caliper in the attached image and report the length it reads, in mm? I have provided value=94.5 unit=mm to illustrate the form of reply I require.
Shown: value=48.53 unit=mm
